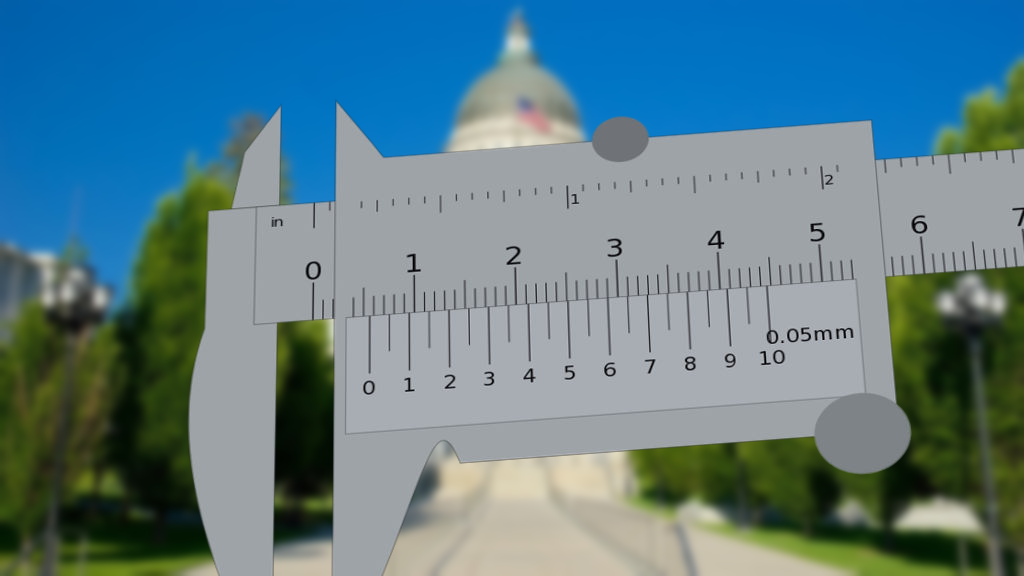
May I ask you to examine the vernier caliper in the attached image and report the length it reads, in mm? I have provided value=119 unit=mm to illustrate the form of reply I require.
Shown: value=5.6 unit=mm
